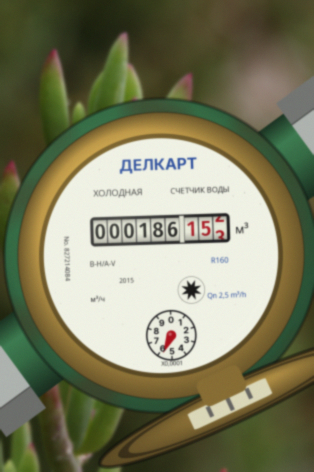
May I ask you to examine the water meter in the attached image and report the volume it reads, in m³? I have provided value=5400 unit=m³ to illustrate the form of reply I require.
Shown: value=186.1525 unit=m³
